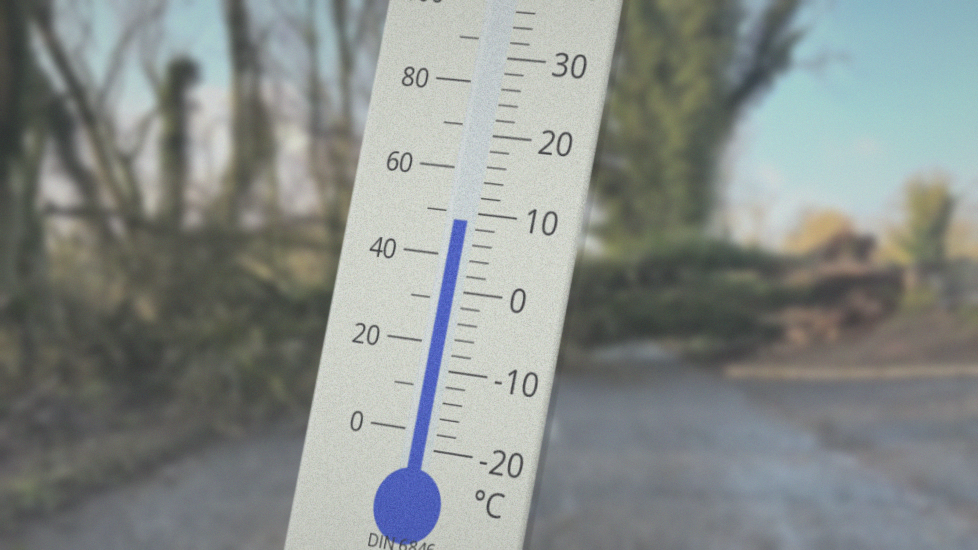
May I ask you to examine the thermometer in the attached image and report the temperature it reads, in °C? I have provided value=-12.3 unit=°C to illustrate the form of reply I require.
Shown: value=9 unit=°C
